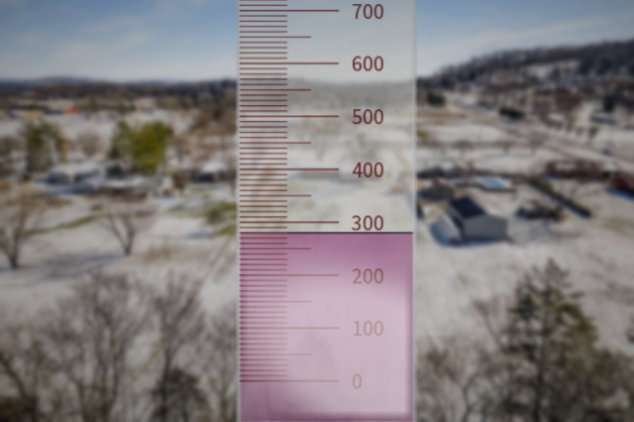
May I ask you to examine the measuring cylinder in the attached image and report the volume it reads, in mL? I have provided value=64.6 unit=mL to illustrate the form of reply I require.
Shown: value=280 unit=mL
